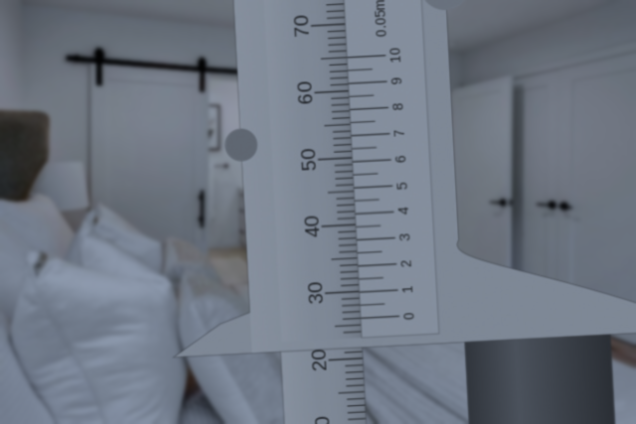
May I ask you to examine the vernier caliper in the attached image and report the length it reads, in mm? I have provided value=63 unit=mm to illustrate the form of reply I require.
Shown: value=26.0 unit=mm
